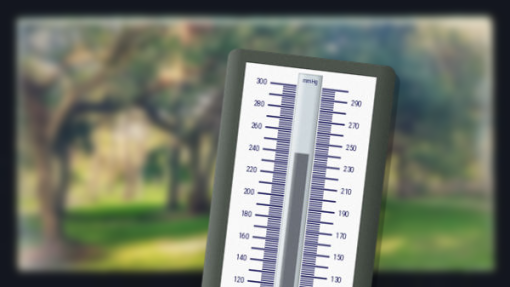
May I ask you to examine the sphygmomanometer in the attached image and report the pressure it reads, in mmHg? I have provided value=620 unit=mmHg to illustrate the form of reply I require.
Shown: value=240 unit=mmHg
